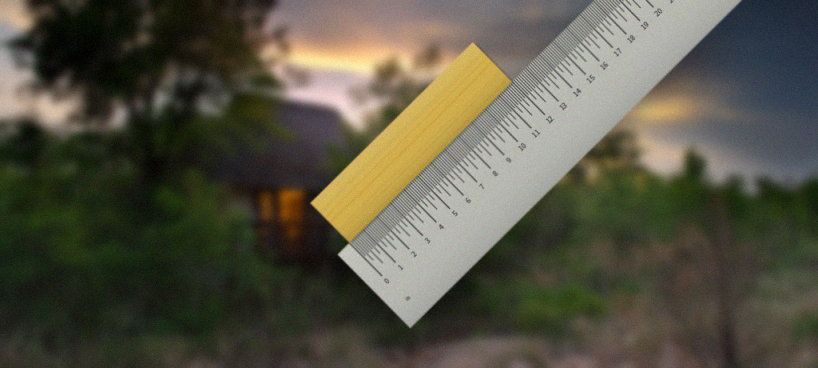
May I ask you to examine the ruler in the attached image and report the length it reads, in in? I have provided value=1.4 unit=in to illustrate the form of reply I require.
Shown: value=12 unit=in
